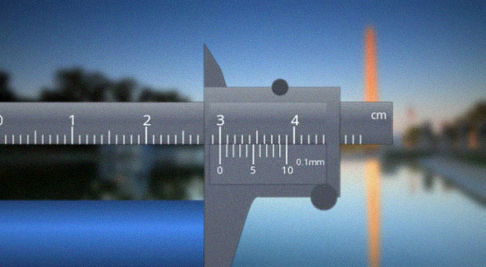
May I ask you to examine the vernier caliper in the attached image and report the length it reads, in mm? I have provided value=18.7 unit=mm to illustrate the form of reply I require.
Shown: value=30.0 unit=mm
